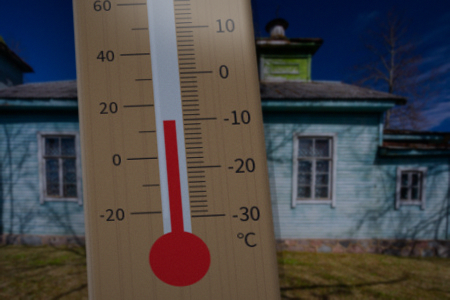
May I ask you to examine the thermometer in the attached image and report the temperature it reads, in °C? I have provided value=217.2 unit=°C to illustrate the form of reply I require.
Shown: value=-10 unit=°C
